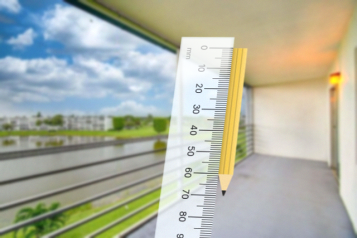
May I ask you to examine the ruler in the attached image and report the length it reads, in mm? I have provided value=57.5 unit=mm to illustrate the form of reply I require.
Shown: value=70 unit=mm
